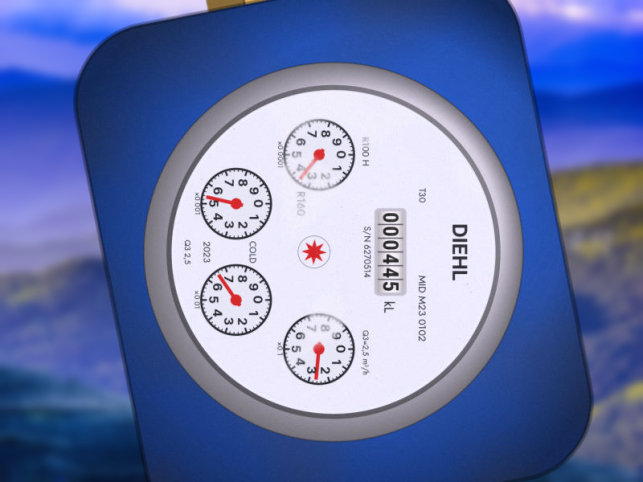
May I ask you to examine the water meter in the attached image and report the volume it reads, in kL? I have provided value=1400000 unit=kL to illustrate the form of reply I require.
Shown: value=445.2653 unit=kL
